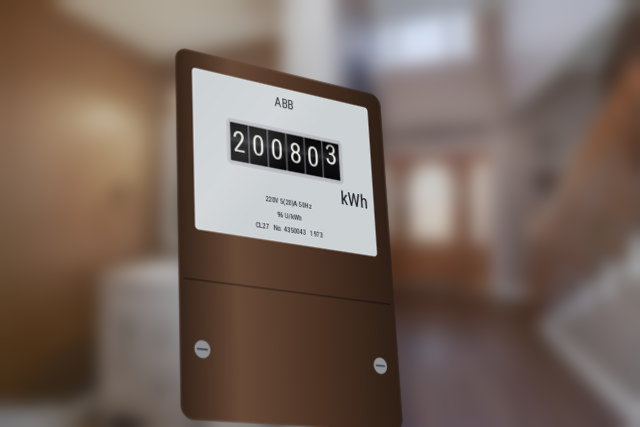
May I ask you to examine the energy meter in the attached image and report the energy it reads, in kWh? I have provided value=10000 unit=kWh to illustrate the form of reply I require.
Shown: value=200803 unit=kWh
